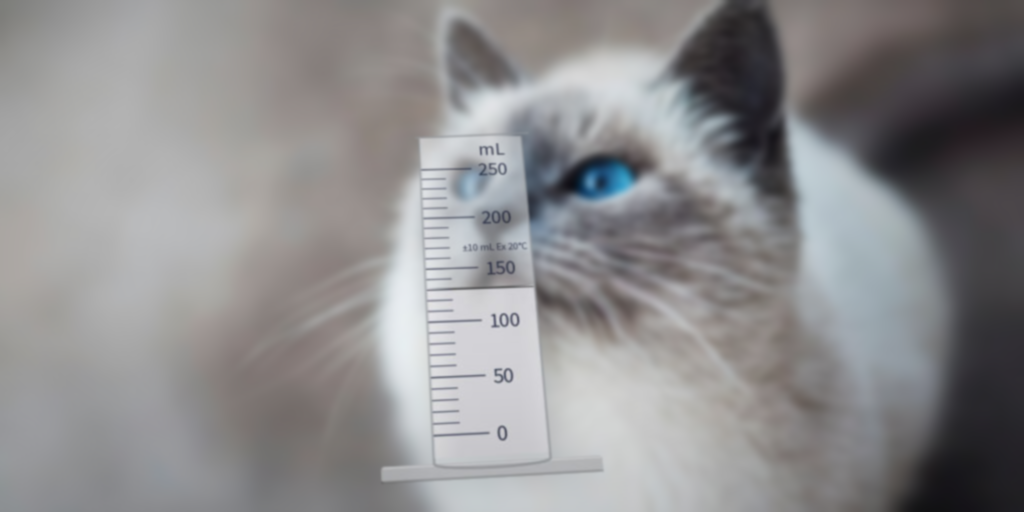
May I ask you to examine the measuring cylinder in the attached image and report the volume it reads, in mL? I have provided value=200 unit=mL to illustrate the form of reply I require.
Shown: value=130 unit=mL
